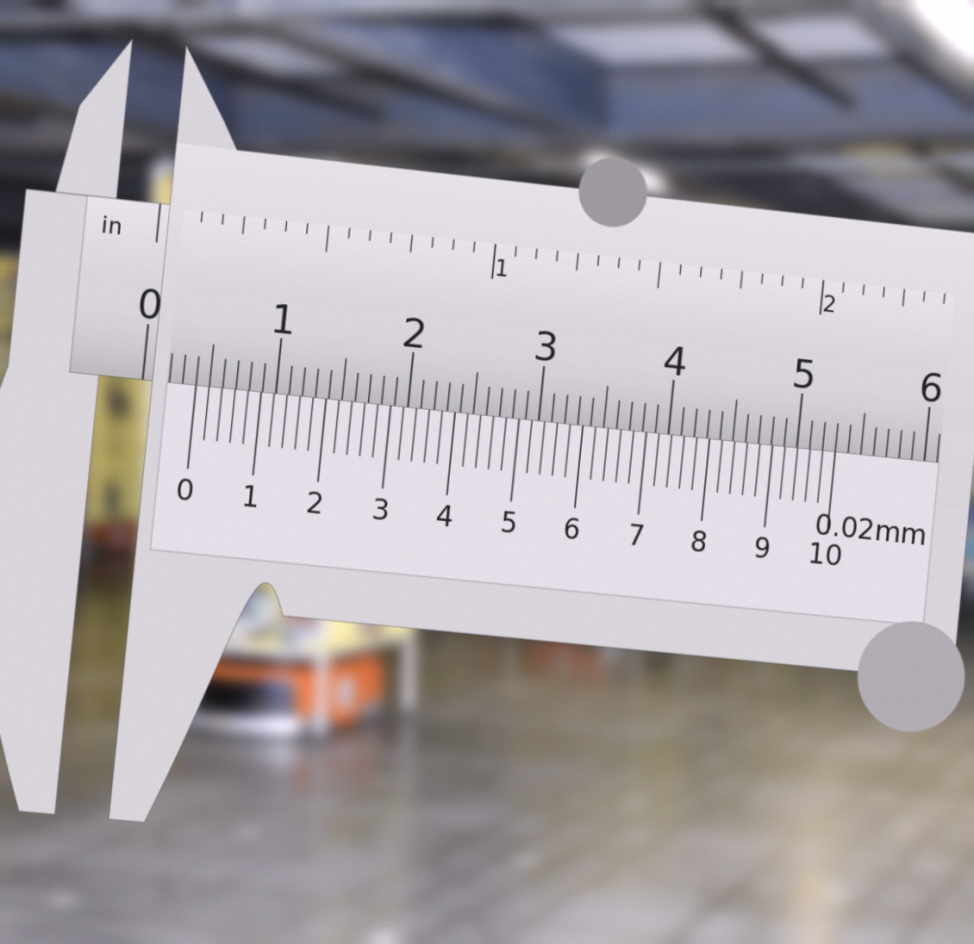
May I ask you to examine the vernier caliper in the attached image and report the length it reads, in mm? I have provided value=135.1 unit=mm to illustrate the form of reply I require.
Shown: value=4.0 unit=mm
